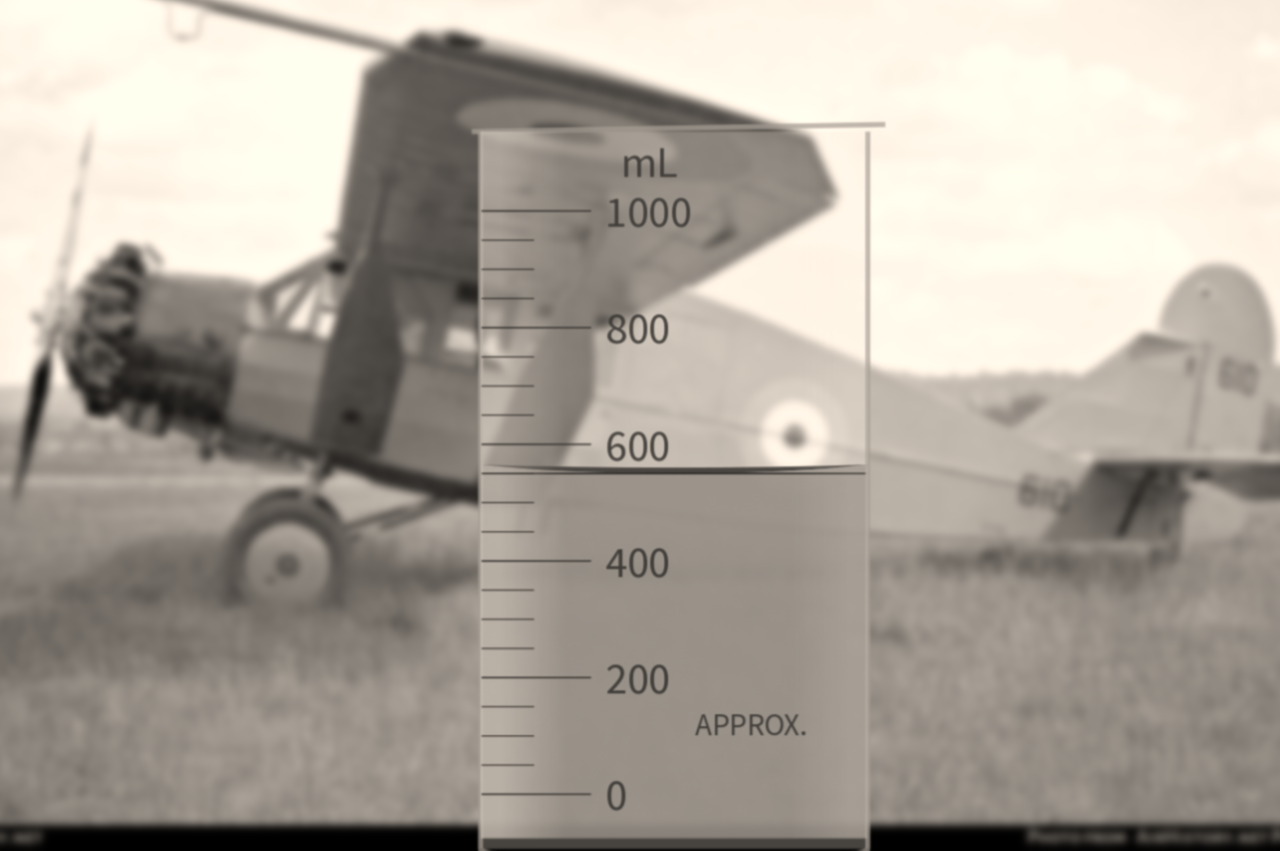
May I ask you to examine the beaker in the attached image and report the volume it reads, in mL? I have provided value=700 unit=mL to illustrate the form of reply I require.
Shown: value=550 unit=mL
